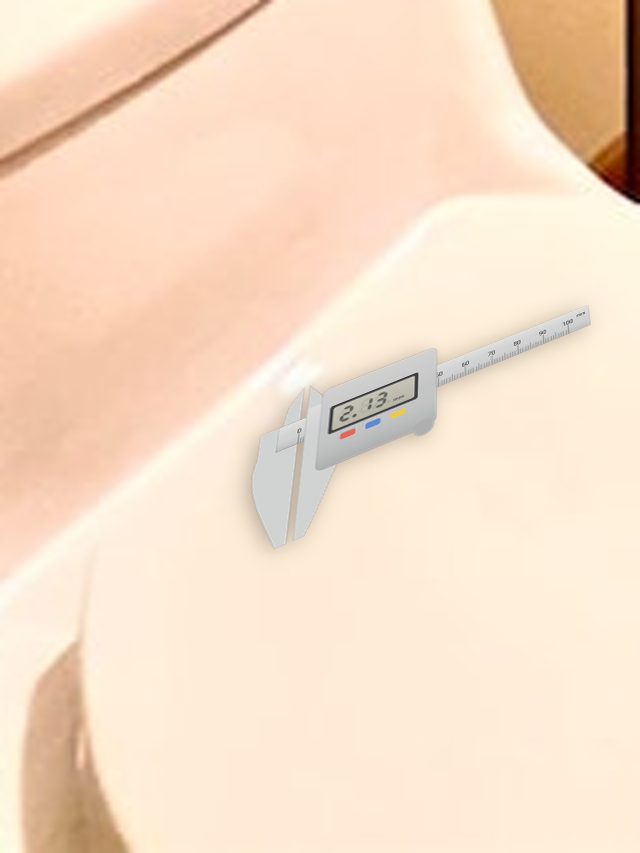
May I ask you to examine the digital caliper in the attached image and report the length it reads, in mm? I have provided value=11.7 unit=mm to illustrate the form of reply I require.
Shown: value=2.13 unit=mm
